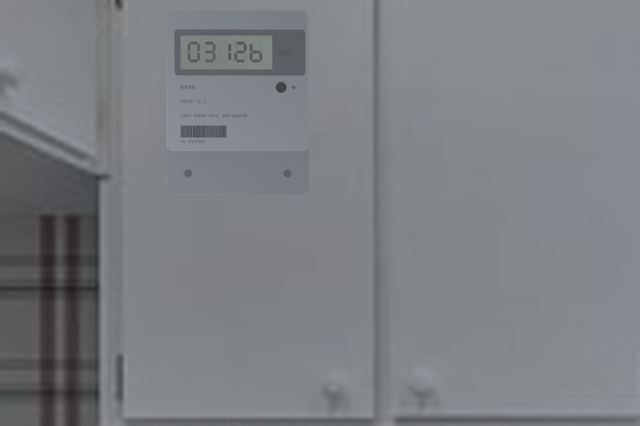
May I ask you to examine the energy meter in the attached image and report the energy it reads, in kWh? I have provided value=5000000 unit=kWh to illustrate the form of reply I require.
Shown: value=3126 unit=kWh
